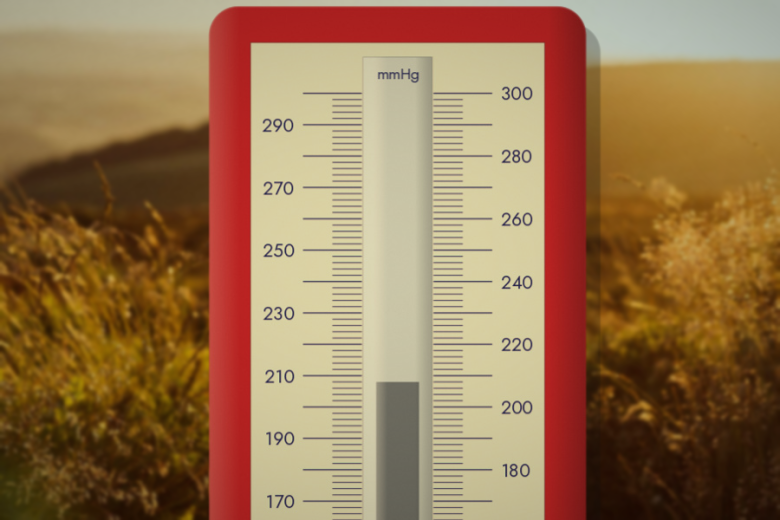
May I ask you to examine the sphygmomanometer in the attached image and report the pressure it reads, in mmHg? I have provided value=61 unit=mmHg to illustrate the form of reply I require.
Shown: value=208 unit=mmHg
